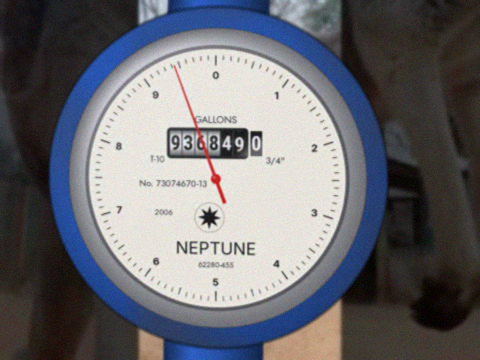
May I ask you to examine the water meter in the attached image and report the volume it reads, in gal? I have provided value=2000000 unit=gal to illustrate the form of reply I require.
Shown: value=9368489.4 unit=gal
